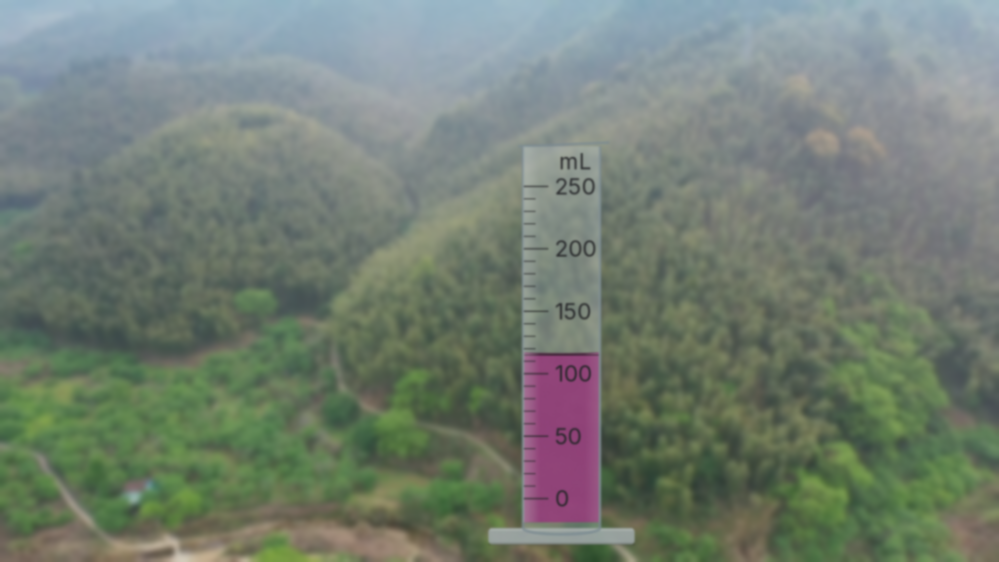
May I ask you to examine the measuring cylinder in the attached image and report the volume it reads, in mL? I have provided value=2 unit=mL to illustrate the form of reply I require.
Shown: value=115 unit=mL
